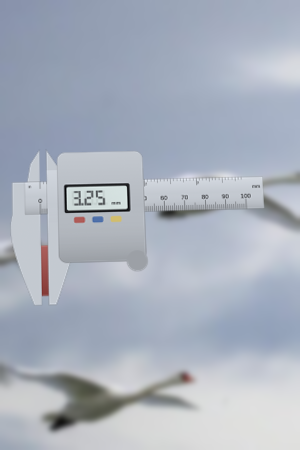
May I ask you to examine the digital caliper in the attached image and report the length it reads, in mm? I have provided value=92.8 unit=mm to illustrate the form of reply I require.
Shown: value=3.25 unit=mm
